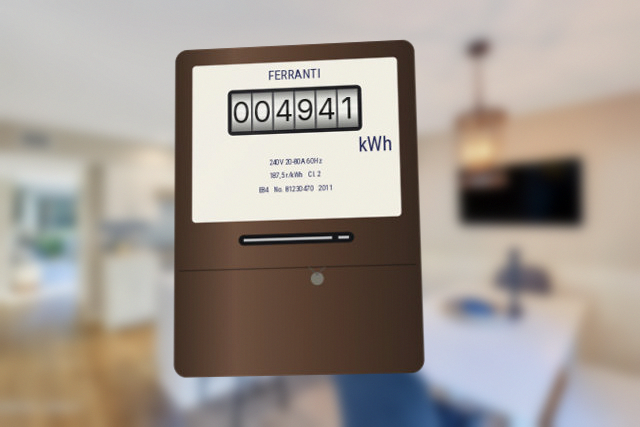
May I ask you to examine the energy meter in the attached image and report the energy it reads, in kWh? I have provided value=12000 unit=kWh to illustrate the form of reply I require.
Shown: value=4941 unit=kWh
